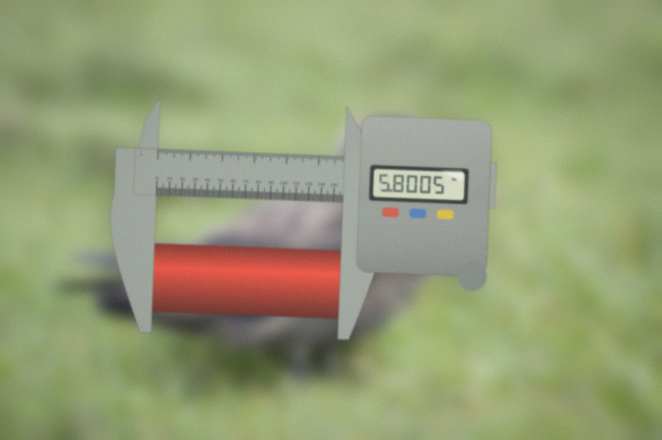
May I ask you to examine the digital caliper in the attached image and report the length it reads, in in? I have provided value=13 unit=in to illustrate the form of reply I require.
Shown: value=5.8005 unit=in
